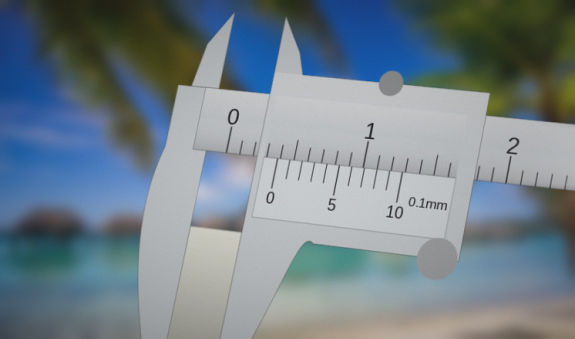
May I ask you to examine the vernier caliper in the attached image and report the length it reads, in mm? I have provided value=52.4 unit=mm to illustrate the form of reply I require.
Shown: value=3.8 unit=mm
